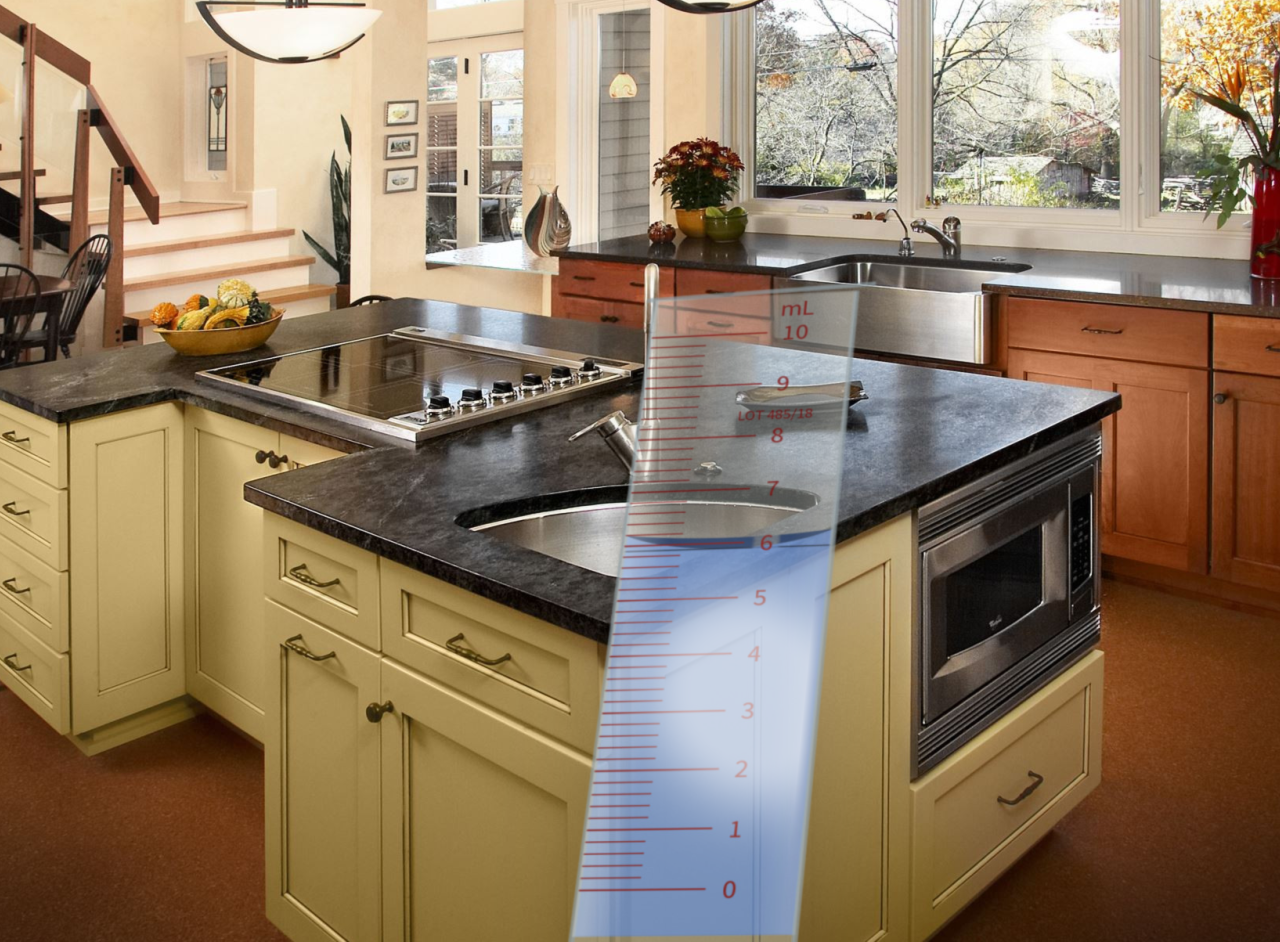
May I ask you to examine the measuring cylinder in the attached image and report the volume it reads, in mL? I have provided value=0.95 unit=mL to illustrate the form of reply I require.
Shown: value=5.9 unit=mL
